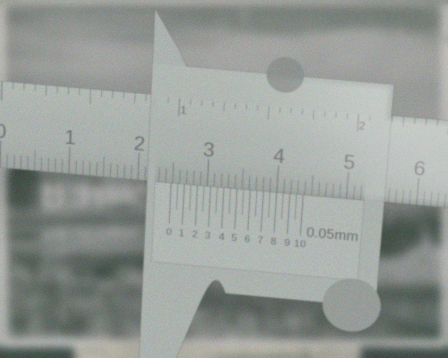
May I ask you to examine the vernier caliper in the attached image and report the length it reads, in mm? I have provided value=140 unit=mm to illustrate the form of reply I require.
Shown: value=24.8 unit=mm
